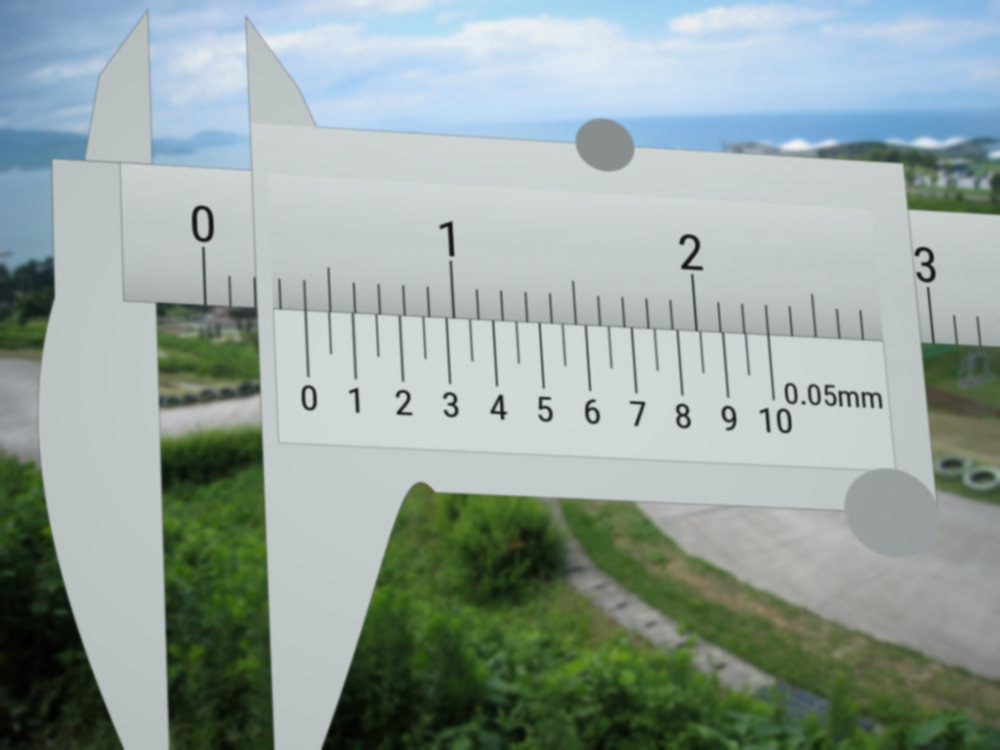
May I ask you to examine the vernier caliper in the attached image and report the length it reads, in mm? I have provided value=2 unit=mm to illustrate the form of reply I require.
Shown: value=4.0 unit=mm
